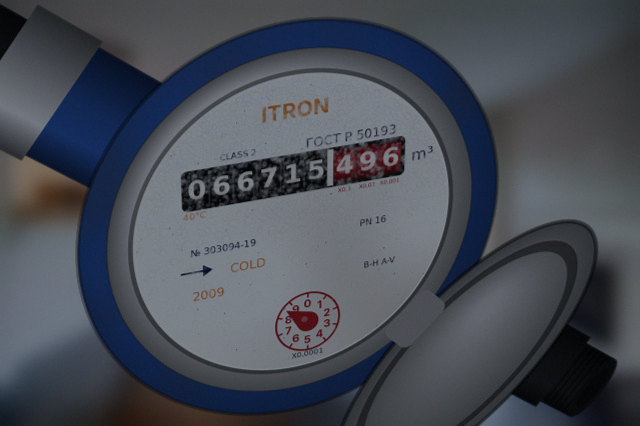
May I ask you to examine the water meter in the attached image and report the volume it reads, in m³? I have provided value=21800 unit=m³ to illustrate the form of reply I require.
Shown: value=66715.4968 unit=m³
